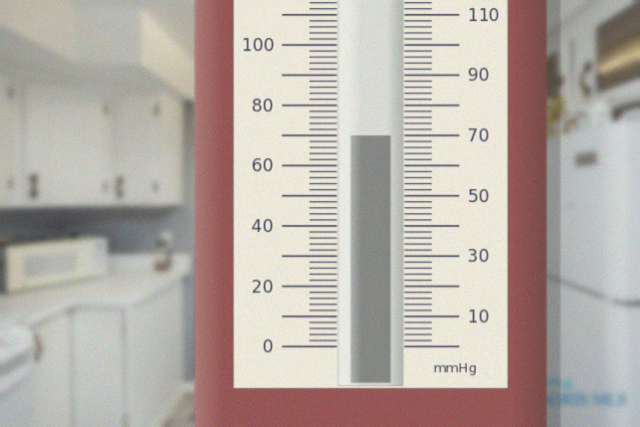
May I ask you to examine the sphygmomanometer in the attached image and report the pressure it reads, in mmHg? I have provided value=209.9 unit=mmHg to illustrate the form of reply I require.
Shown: value=70 unit=mmHg
